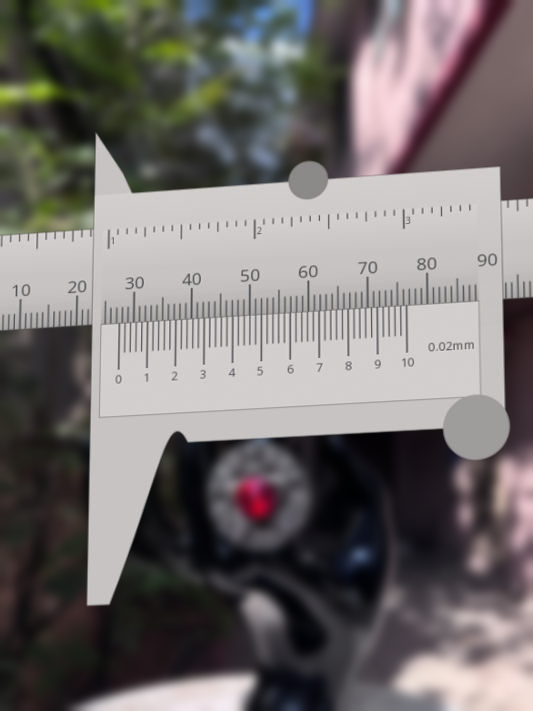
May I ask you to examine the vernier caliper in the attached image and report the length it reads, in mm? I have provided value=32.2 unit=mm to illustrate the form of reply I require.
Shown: value=27.5 unit=mm
